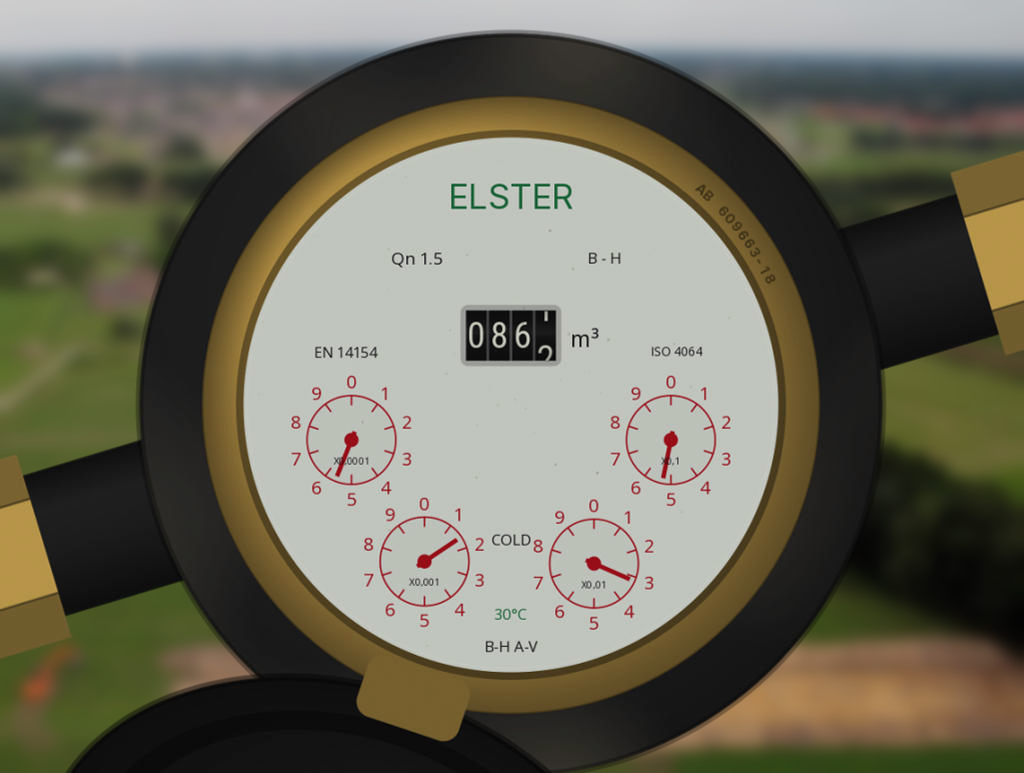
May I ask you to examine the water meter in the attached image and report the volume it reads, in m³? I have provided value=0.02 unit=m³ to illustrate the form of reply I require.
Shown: value=861.5315 unit=m³
